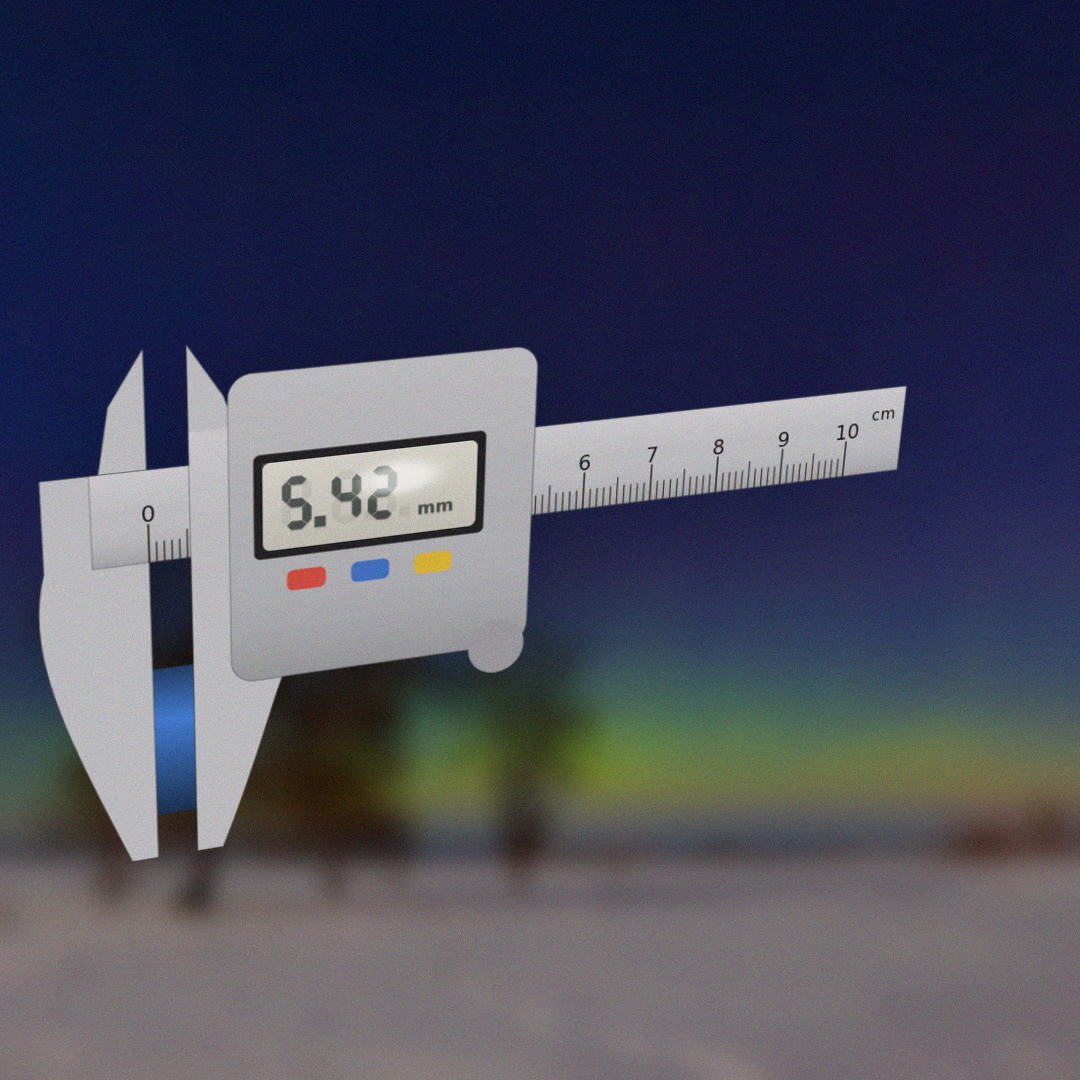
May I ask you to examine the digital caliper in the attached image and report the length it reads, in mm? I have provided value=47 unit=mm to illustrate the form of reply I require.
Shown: value=5.42 unit=mm
